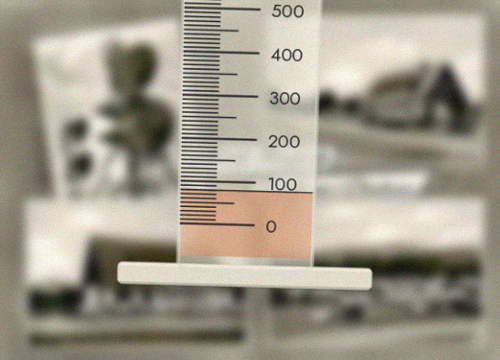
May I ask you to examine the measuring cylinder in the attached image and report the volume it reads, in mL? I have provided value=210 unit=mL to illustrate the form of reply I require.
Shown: value=80 unit=mL
